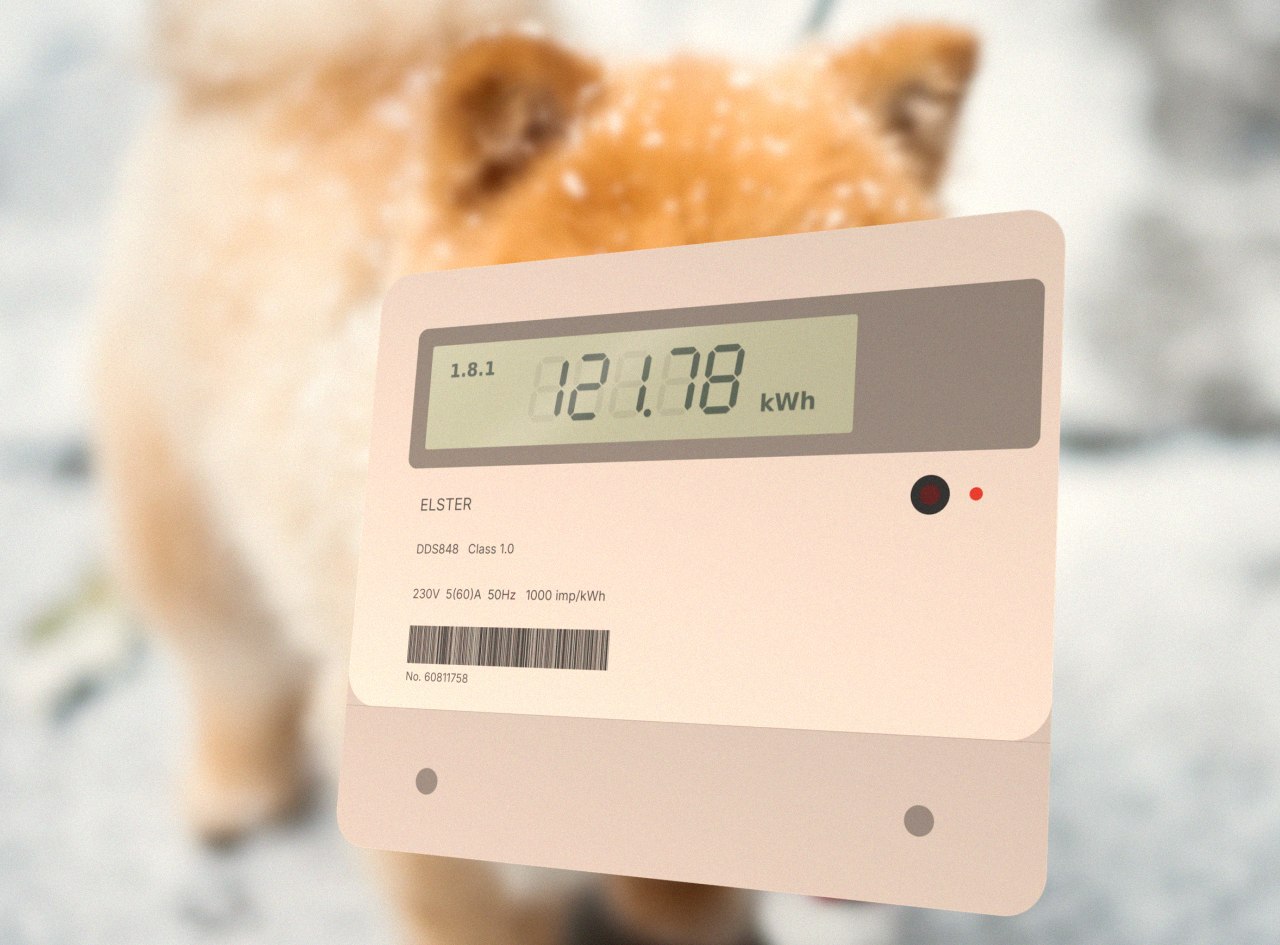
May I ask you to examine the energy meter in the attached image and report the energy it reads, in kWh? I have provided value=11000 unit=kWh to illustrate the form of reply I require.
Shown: value=121.78 unit=kWh
